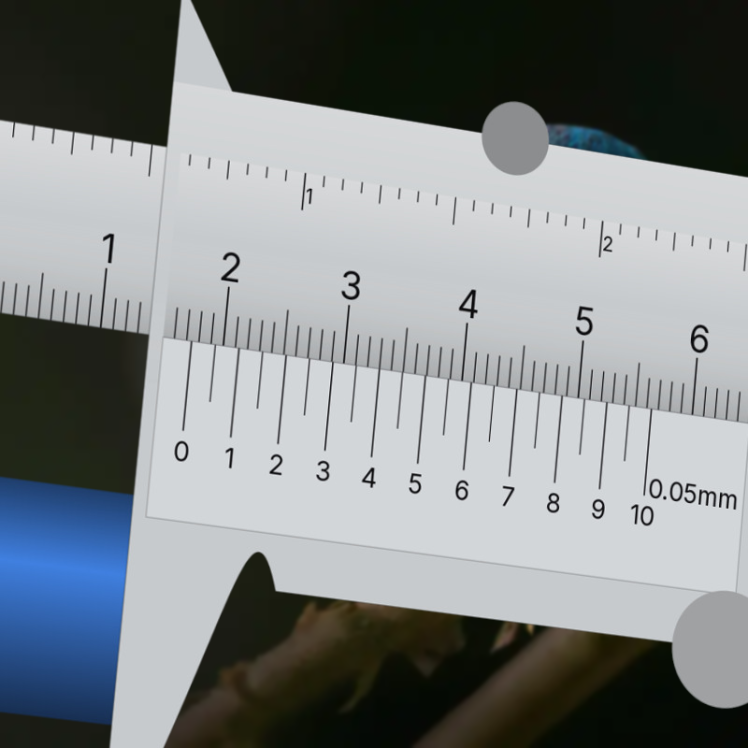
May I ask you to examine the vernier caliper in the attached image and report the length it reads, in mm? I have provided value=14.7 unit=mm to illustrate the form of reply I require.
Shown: value=17.4 unit=mm
